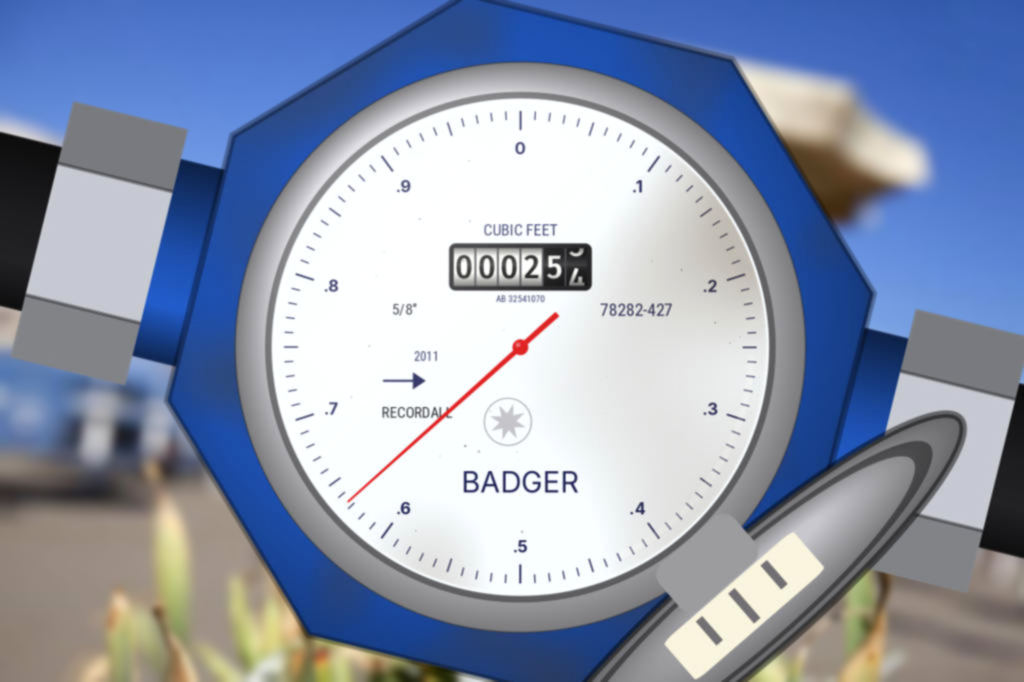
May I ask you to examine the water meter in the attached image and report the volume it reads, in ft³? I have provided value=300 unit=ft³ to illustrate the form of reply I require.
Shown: value=253.63 unit=ft³
